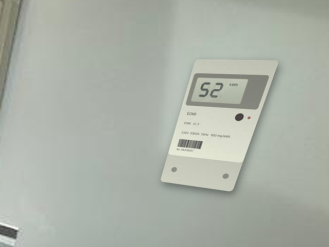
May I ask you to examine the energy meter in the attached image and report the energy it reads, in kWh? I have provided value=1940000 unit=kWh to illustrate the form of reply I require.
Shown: value=52 unit=kWh
